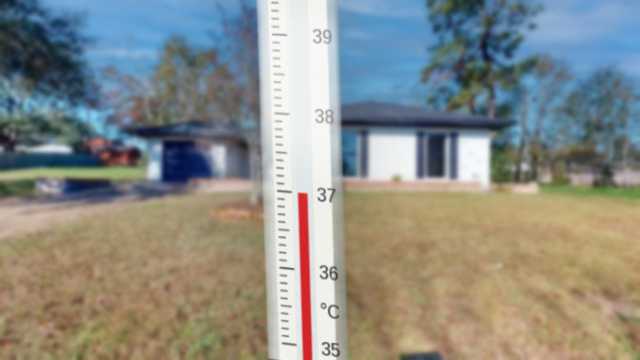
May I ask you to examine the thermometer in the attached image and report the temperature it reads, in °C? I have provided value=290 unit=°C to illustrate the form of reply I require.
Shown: value=37 unit=°C
